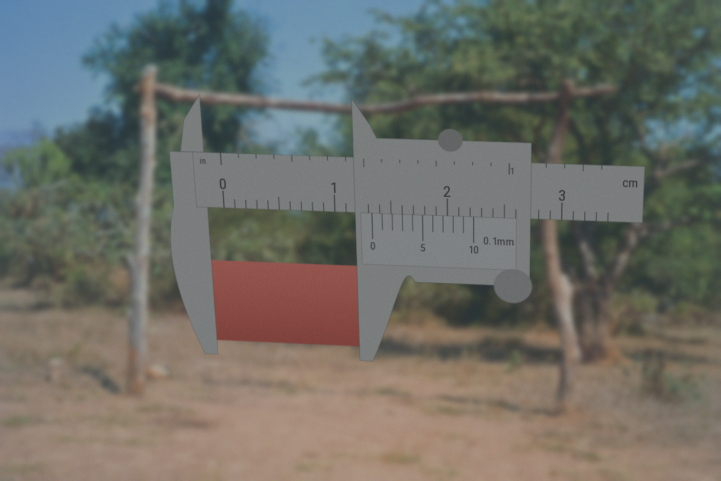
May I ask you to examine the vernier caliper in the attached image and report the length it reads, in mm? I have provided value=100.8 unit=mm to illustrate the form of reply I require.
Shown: value=13.3 unit=mm
